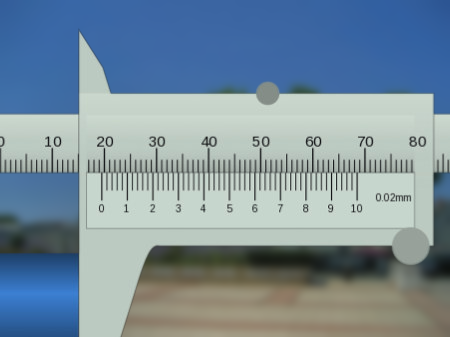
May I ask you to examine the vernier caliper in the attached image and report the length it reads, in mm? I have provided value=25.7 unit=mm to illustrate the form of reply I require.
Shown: value=19.5 unit=mm
